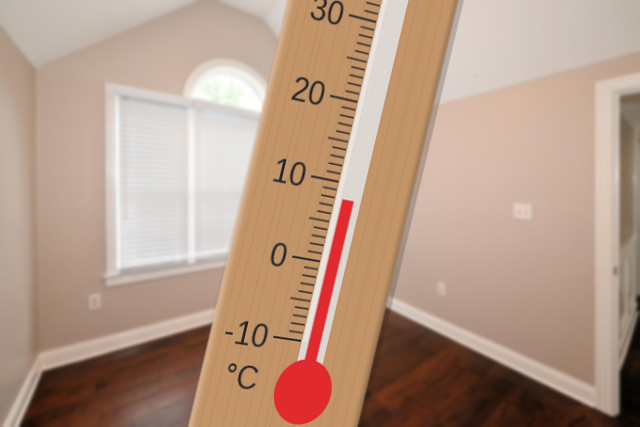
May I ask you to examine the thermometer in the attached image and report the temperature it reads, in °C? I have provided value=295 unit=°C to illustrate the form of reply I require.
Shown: value=8 unit=°C
